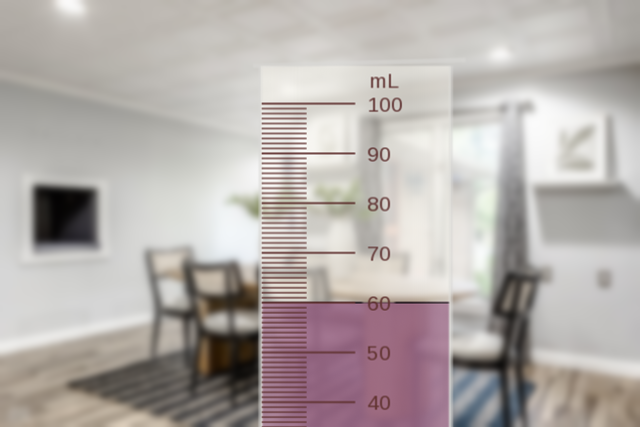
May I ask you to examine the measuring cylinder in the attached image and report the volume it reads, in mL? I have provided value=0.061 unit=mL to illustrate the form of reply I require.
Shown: value=60 unit=mL
